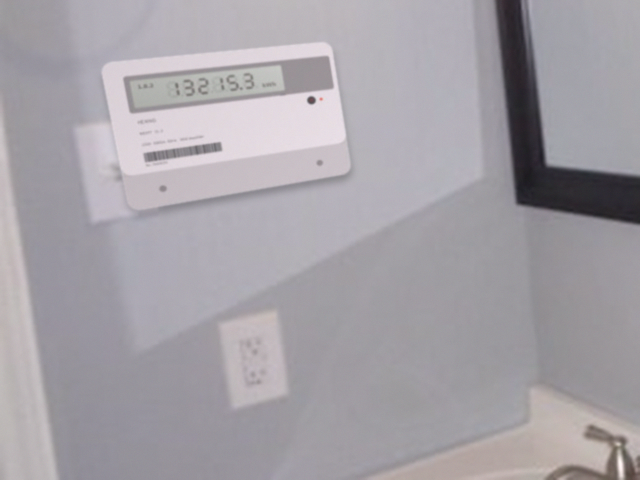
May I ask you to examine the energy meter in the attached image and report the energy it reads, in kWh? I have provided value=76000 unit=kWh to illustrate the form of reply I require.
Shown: value=13215.3 unit=kWh
